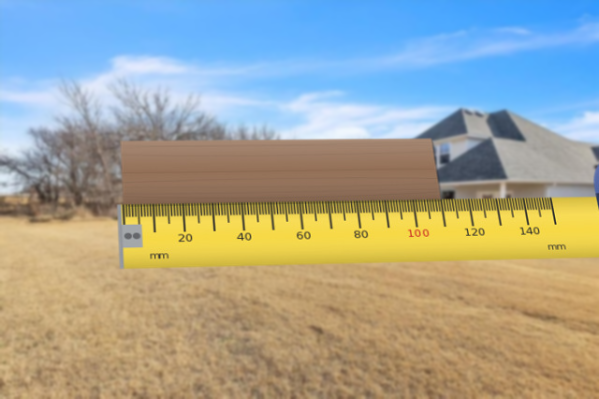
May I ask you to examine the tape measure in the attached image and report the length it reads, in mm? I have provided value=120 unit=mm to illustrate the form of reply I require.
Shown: value=110 unit=mm
